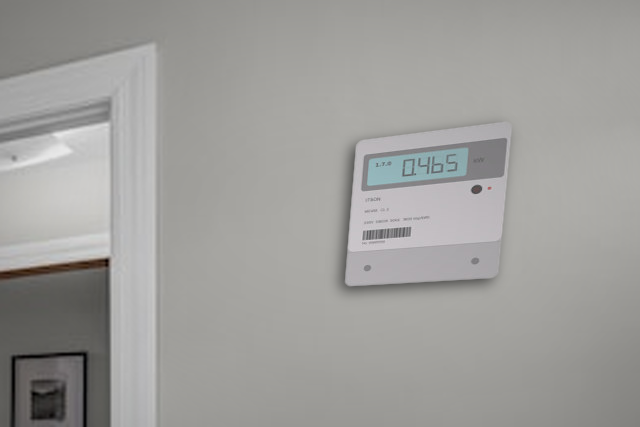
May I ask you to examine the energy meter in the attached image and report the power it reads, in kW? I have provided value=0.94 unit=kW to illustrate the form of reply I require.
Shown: value=0.465 unit=kW
